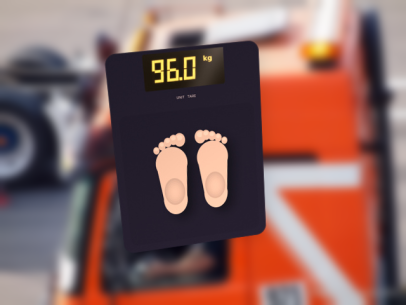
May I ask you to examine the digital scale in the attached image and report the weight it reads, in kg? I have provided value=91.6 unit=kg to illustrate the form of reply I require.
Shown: value=96.0 unit=kg
